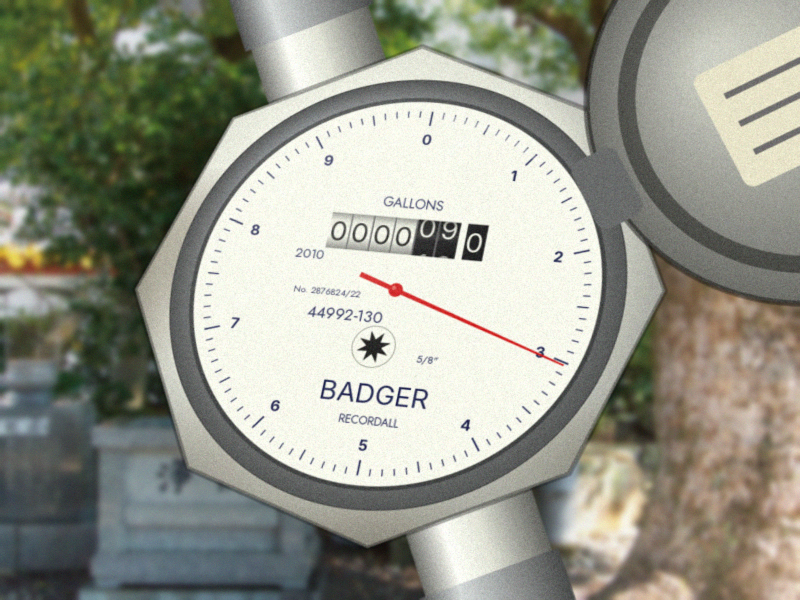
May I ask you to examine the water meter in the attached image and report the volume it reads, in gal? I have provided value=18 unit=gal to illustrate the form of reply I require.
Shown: value=93.0 unit=gal
